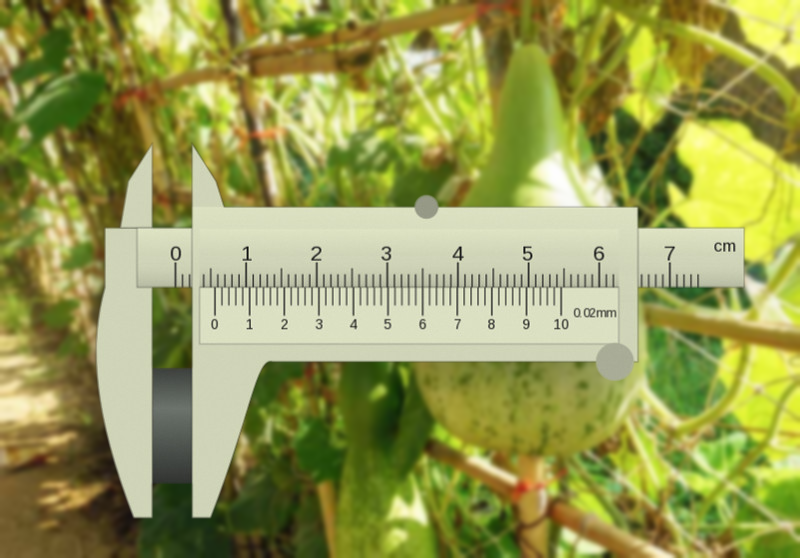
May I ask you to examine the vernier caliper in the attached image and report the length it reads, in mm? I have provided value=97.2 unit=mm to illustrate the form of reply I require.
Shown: value=5.6 unit=mm
